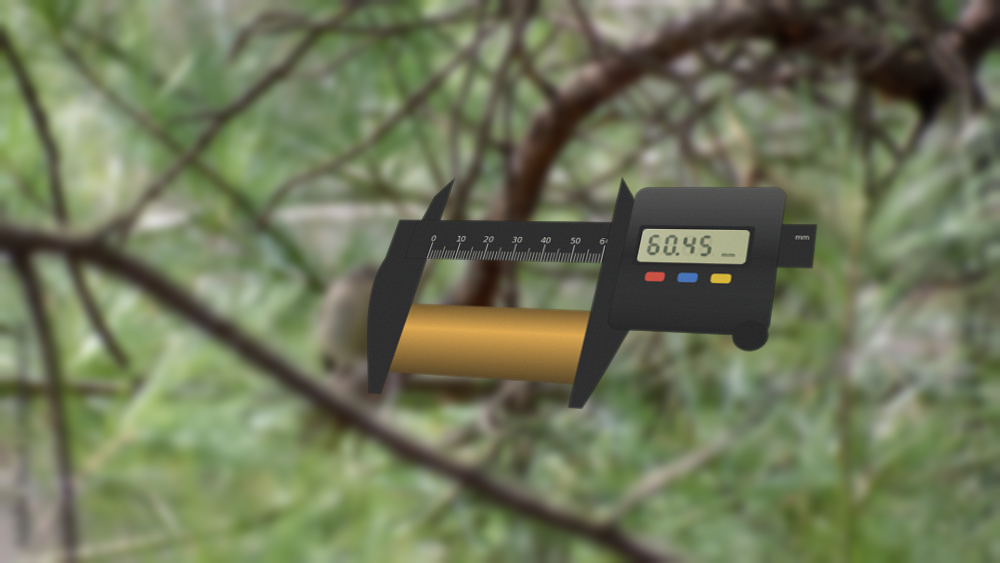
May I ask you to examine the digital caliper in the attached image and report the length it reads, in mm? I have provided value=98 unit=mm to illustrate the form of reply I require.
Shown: value=60.45 unit=mm
